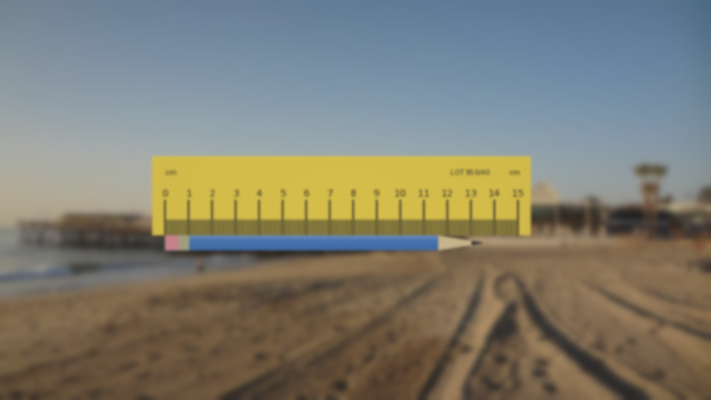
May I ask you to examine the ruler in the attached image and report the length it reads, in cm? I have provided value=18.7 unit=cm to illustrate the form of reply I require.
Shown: value=13.5 unit=cm
